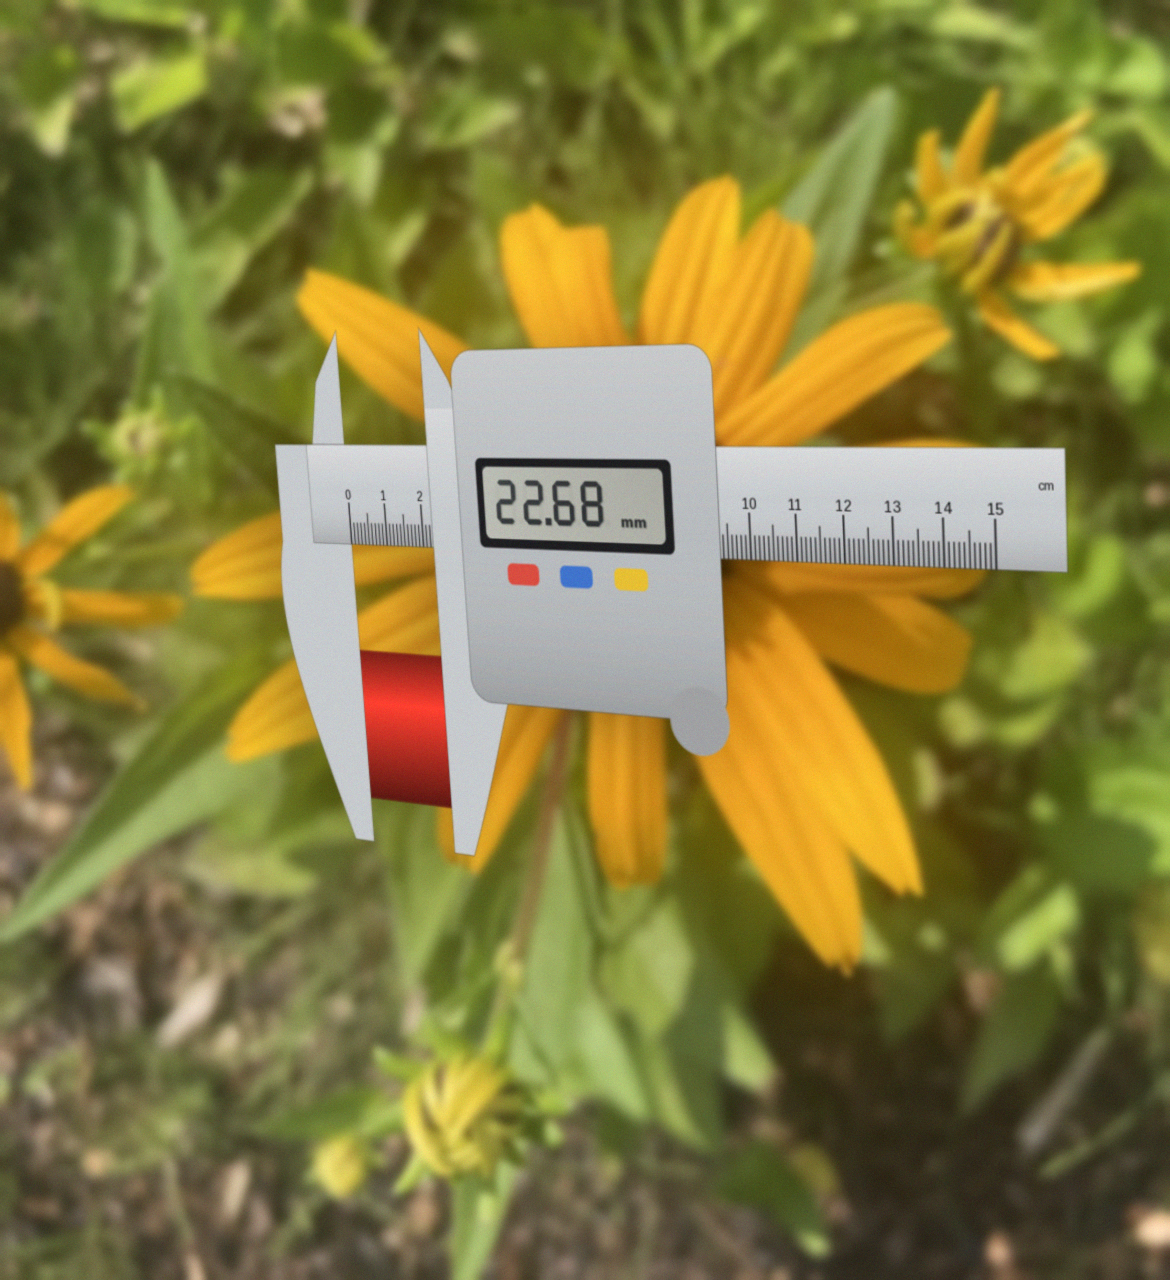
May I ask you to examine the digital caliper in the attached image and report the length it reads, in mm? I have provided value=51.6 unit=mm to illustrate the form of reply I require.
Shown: value=22.68 unit=mm
